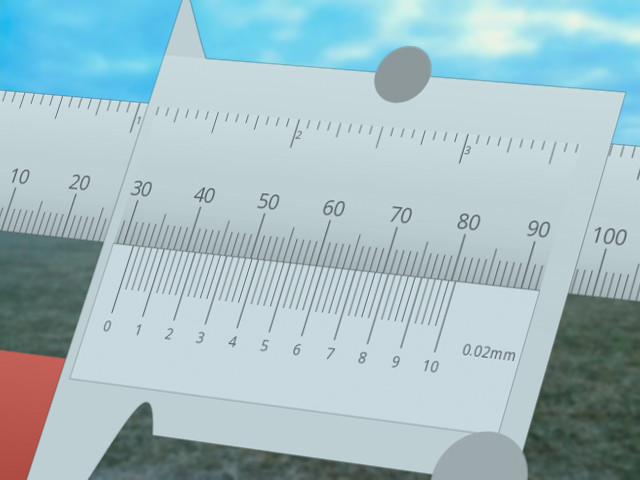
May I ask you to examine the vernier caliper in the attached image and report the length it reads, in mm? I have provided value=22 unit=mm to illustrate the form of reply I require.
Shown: value=31.6 unit=mm
